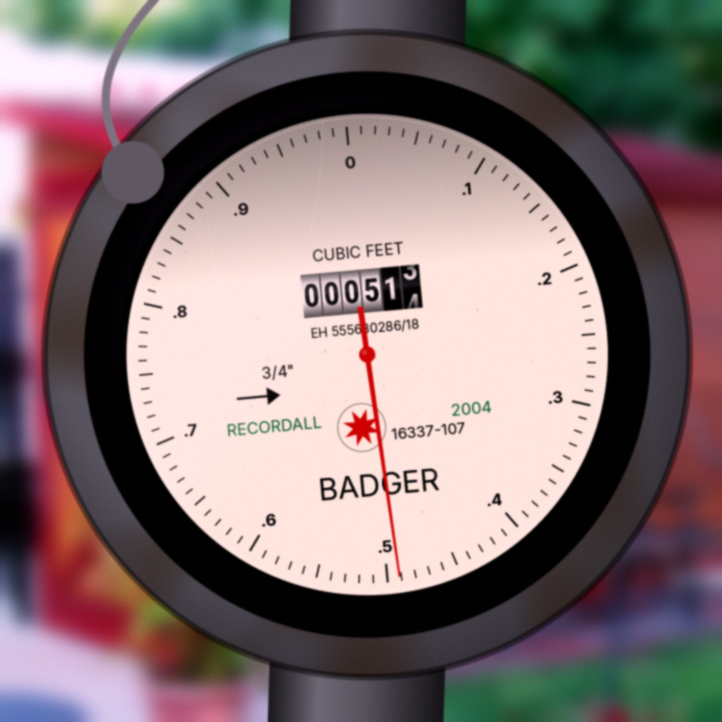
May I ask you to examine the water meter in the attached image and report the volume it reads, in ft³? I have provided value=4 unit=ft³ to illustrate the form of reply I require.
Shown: value=513.49 unit=ft³
